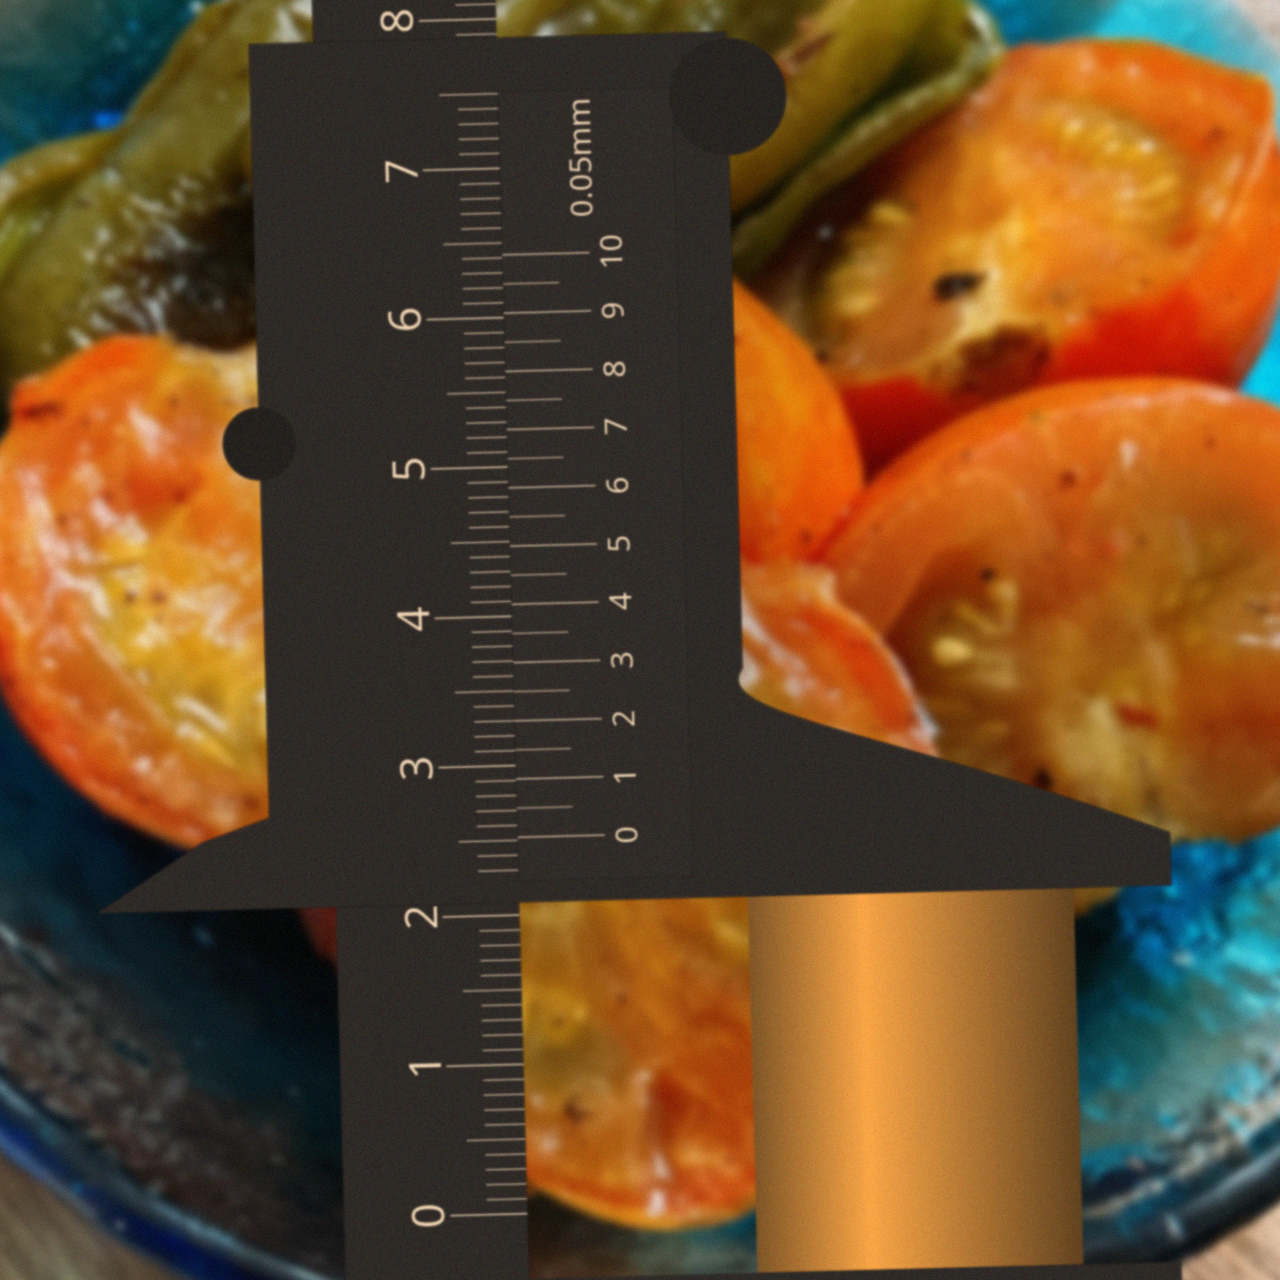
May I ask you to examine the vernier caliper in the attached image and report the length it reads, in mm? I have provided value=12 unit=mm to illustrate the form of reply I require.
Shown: value=25.2 unit=mm
